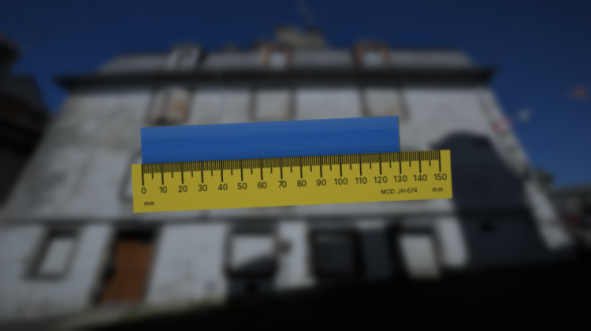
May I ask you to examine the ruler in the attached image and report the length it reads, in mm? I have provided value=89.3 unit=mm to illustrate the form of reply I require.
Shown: value=130 unit=mm
